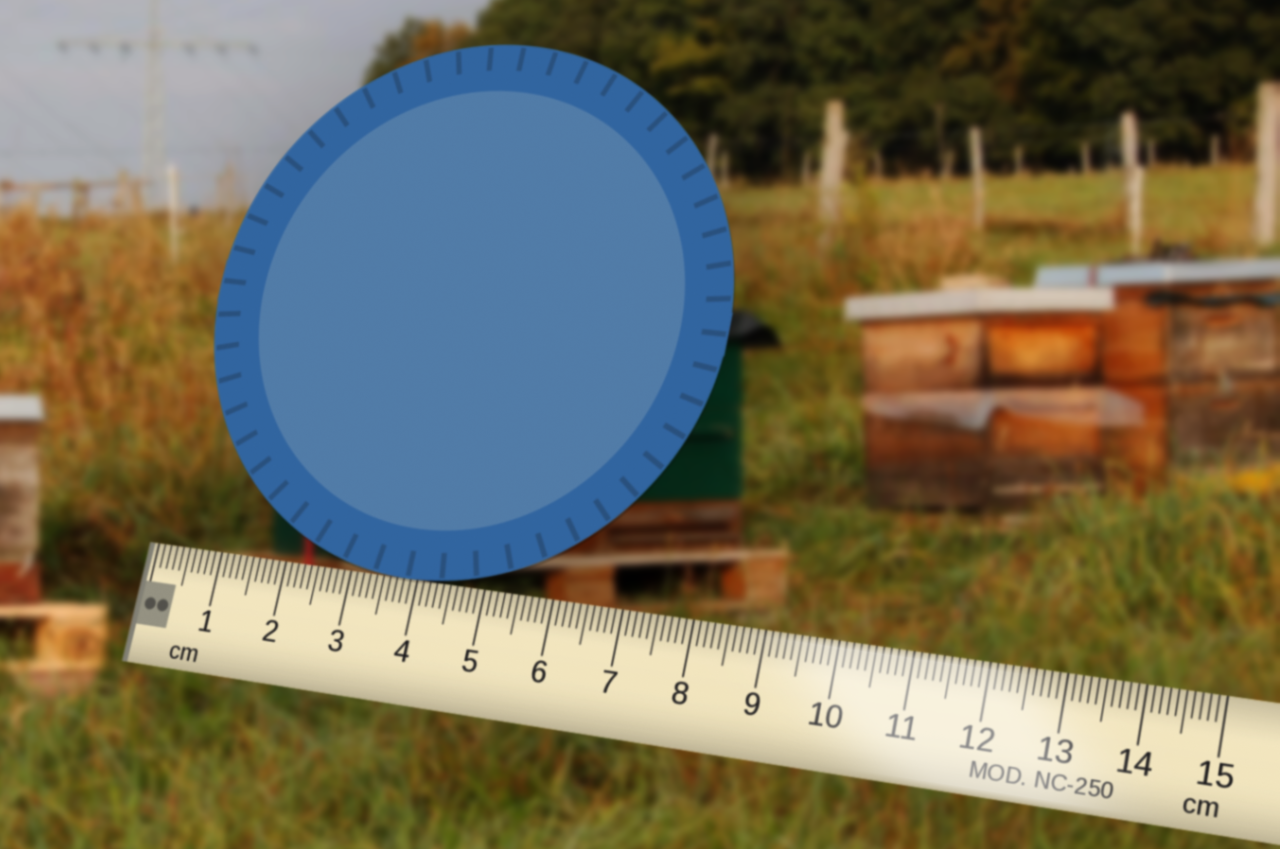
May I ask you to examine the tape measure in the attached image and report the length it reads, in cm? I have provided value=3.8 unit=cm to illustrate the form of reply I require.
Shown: value=7.7 unit=cm
